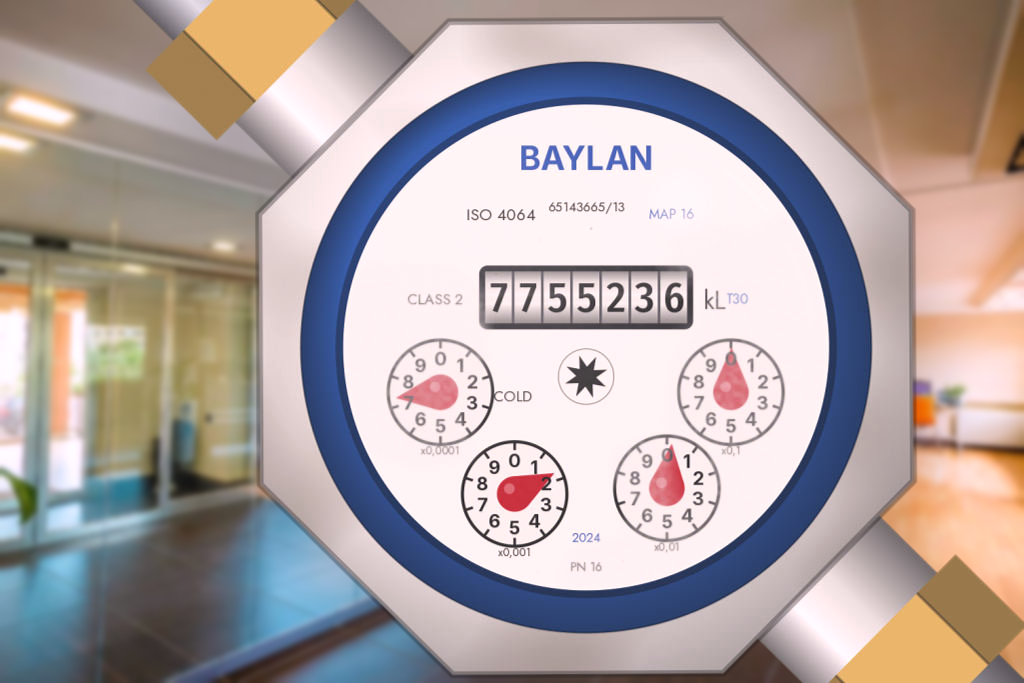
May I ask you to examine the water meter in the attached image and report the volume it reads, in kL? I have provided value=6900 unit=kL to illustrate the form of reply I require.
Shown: value=7755236.0017 unit=kL
